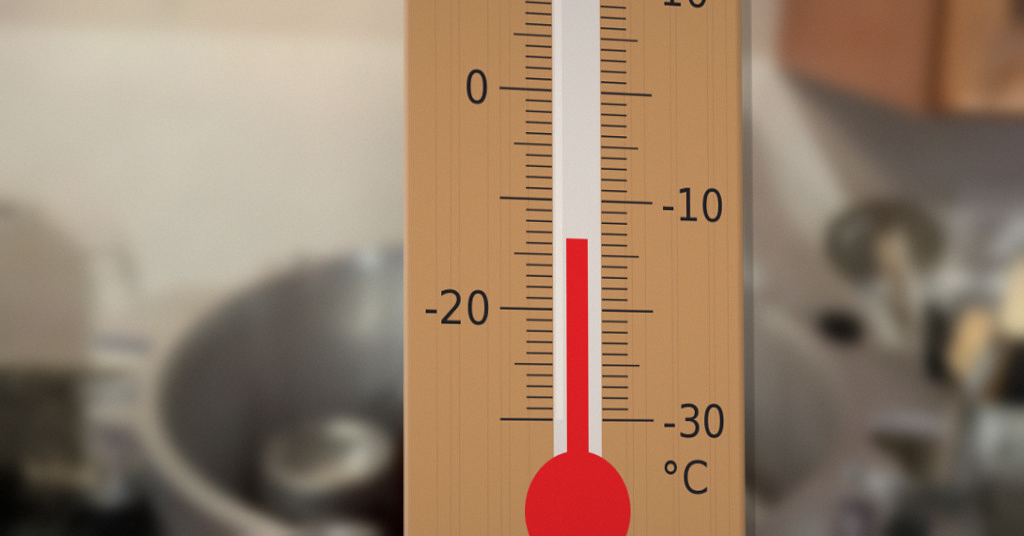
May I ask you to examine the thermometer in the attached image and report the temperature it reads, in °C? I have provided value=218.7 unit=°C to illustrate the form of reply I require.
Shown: value=-13.5 unit=°C
